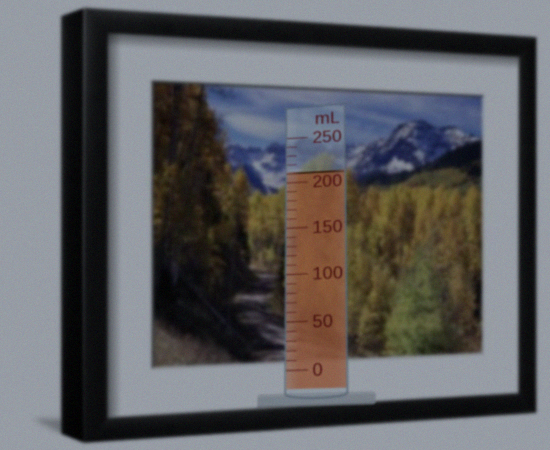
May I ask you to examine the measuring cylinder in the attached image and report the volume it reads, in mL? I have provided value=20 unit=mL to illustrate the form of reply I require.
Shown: value=210 unit=mL
